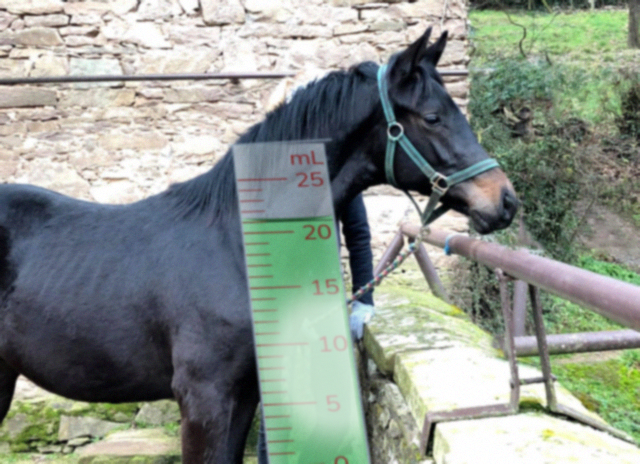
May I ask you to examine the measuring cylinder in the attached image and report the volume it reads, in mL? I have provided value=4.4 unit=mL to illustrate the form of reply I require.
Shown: value=21 unit=mL
